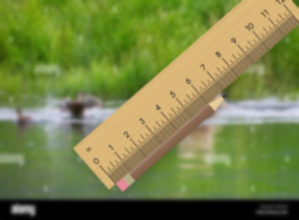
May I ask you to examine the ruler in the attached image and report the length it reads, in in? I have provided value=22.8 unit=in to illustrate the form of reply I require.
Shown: value=7 unit=in
